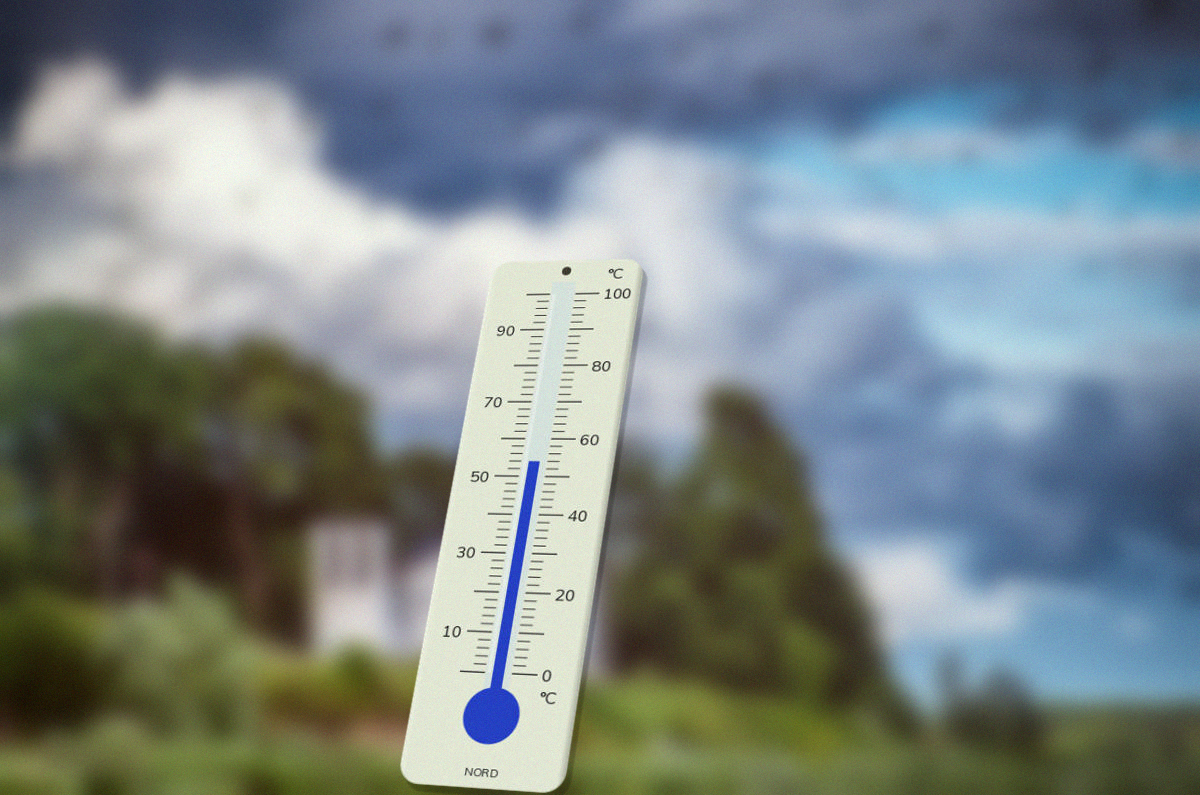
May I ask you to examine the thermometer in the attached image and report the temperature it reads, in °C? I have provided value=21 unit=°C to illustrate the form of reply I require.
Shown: value=54 unit=°C
